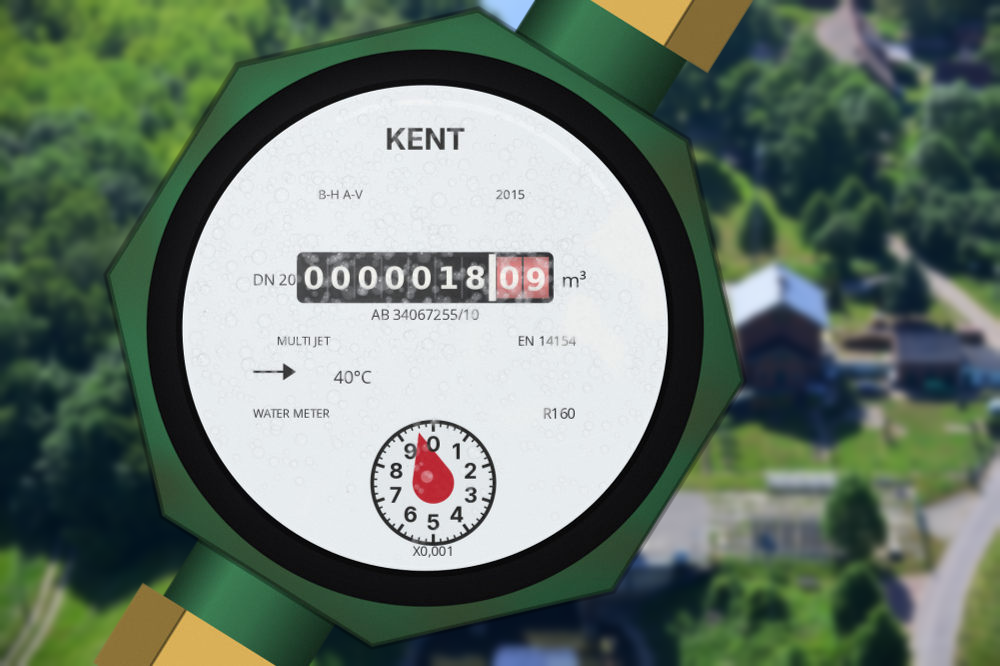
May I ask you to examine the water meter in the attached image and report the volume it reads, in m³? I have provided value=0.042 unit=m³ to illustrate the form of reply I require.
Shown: value=18.089 unit=m³
